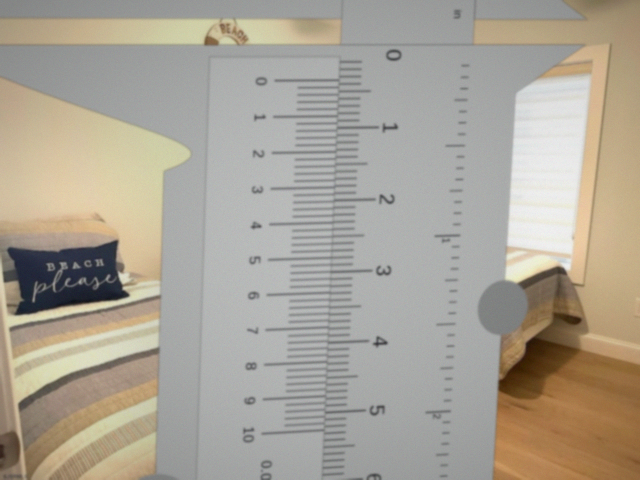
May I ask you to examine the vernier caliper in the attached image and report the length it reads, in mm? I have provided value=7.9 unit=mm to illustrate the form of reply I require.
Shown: value=3.5 unit=mm
